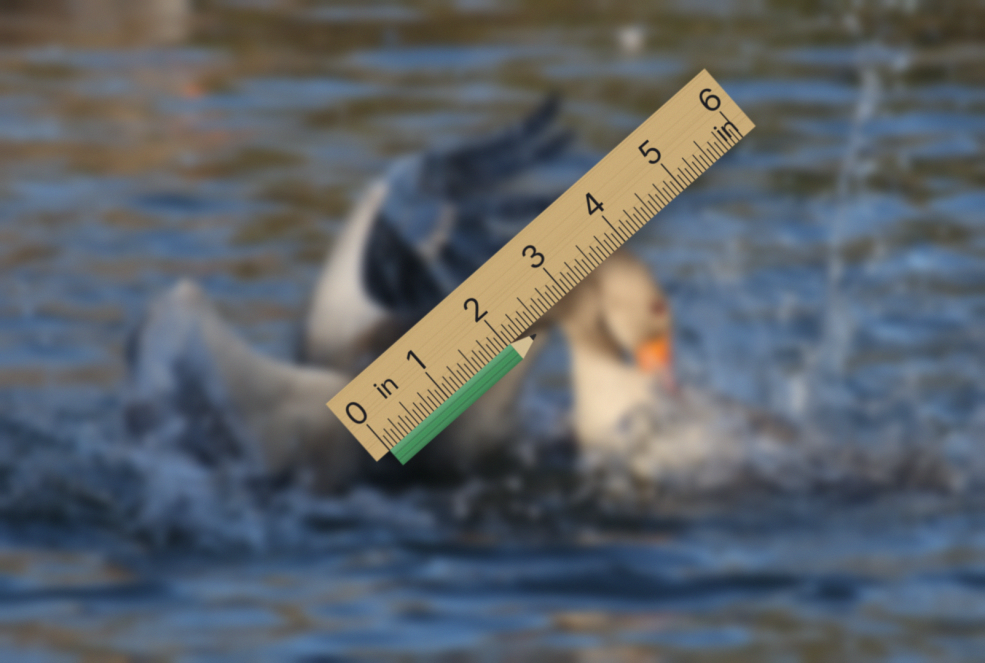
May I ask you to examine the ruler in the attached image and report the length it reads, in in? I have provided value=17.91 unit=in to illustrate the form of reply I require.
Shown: value=2.375 unit=in
